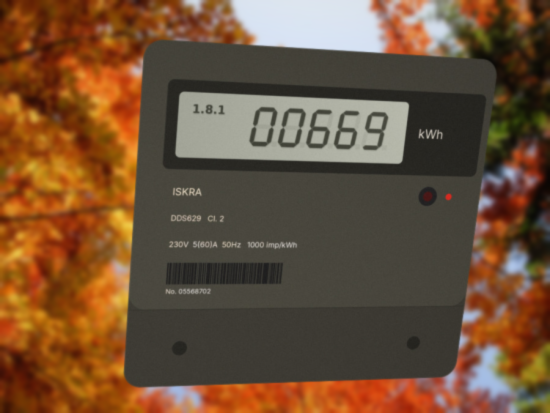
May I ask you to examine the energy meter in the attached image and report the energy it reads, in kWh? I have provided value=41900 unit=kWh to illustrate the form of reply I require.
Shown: value=669 unit=kWh
